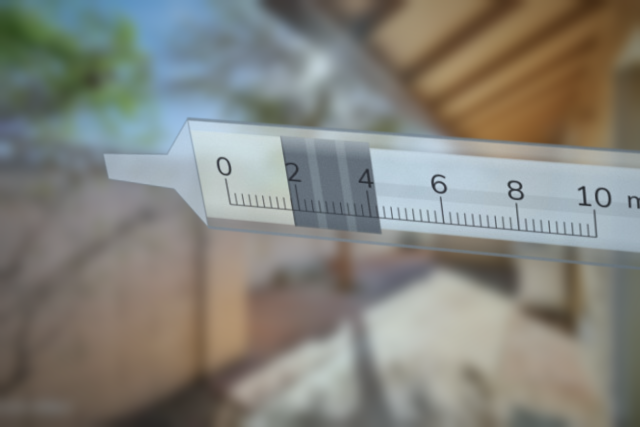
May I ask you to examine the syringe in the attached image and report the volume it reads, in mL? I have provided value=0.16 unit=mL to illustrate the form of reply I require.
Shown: value=1.8 unit=mL
